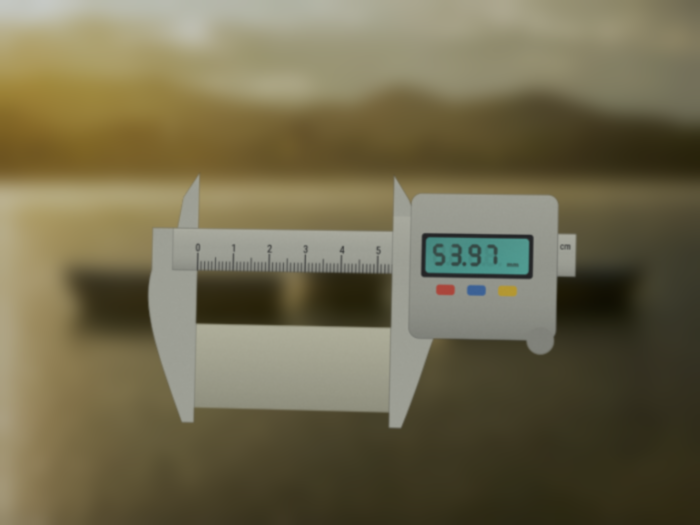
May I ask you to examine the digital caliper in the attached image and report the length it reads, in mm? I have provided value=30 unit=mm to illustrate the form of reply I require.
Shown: value=53.97 unit=mm
